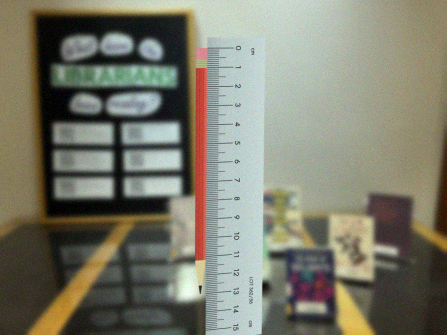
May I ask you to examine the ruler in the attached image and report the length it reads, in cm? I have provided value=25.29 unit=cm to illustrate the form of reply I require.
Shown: value=13 unit=cm
